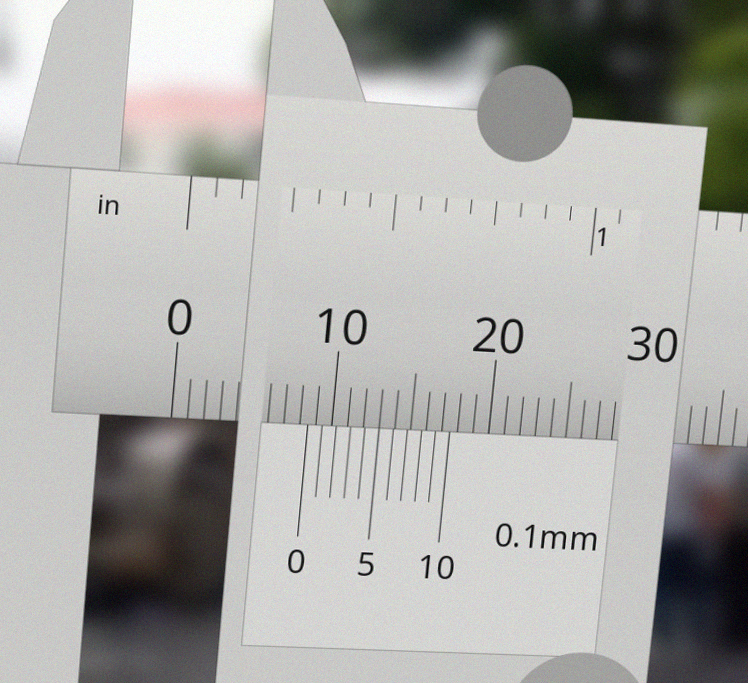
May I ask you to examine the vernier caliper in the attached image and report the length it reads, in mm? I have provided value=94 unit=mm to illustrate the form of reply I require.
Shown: value=8.5 unit=mm
